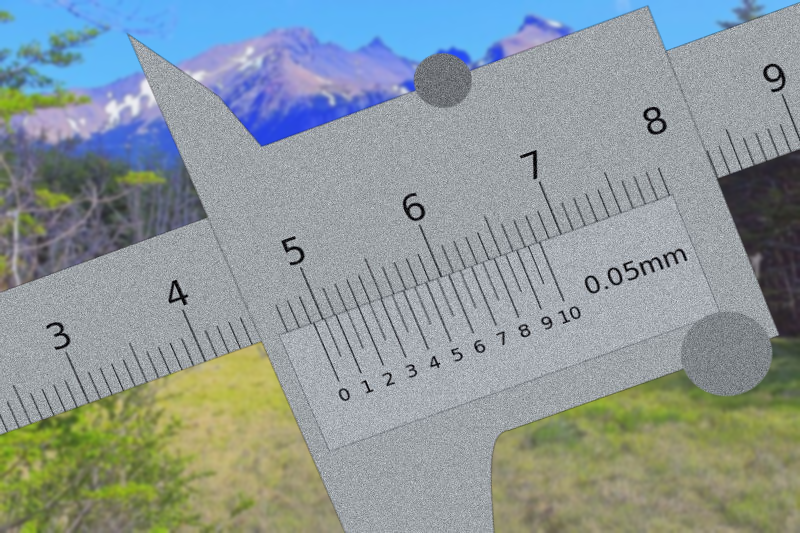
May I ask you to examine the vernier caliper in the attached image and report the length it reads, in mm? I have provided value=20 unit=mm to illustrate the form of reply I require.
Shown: value=49.2 unit=mm
